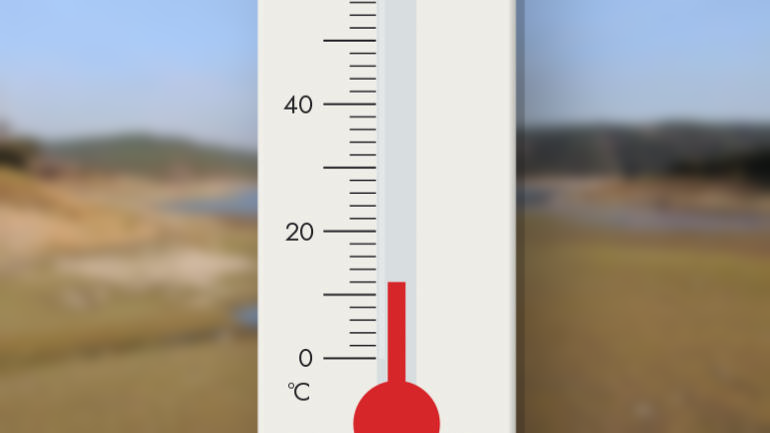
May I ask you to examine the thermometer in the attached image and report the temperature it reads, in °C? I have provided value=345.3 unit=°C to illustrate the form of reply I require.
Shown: value=12 unit=°C
